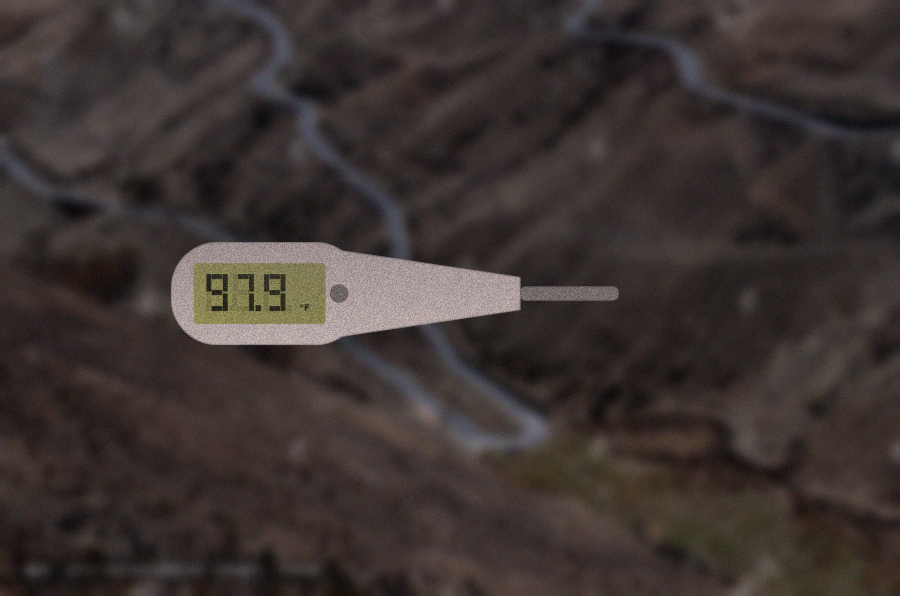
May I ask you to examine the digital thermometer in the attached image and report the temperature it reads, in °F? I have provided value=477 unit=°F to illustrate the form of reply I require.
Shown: value=97.9 unit=°F
